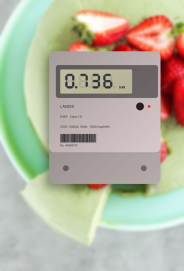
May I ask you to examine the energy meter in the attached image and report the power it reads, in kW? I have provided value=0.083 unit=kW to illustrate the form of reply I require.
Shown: value=0.736 unit=kW
